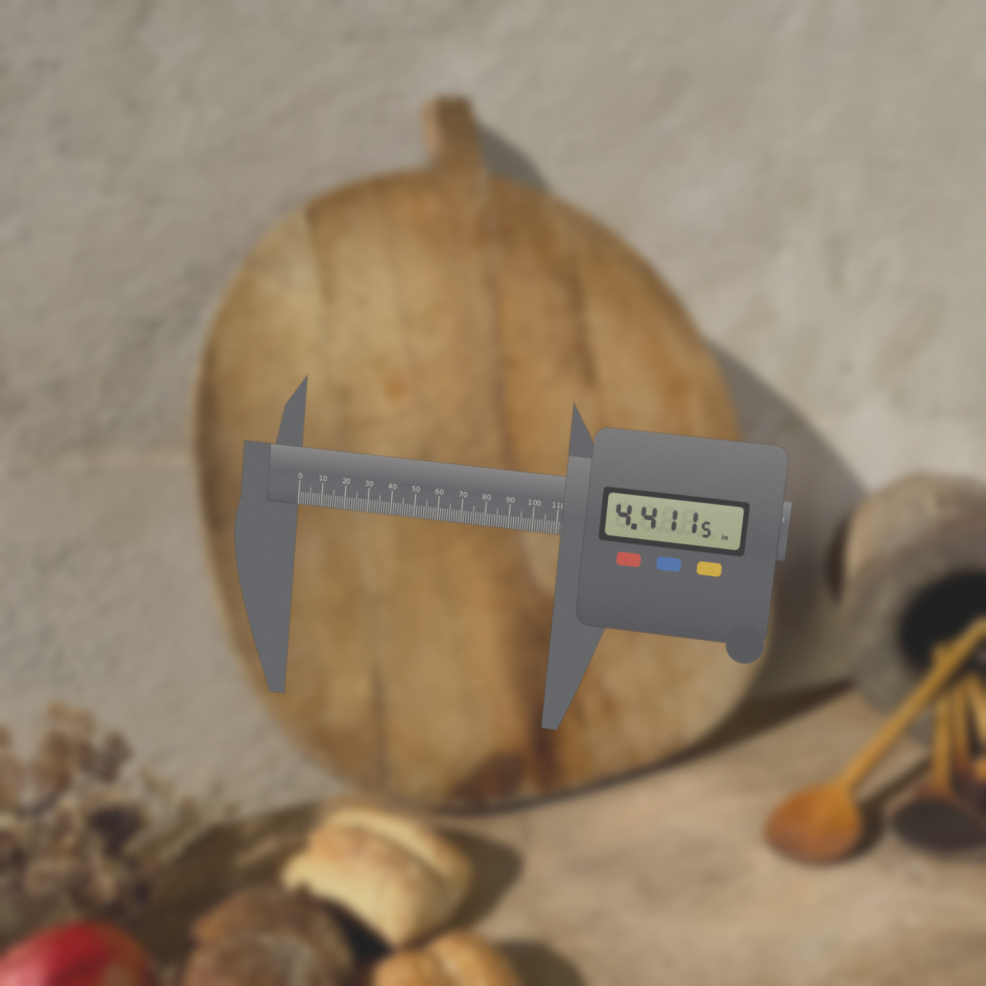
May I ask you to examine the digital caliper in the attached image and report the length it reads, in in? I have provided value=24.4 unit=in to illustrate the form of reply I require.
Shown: value=4.4115 unit=in
